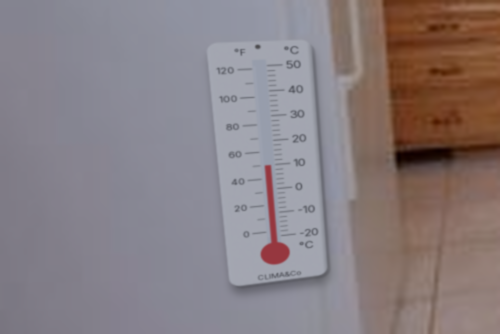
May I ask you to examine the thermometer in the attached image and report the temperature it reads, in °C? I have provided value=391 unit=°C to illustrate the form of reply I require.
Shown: value=10 unit=°C
